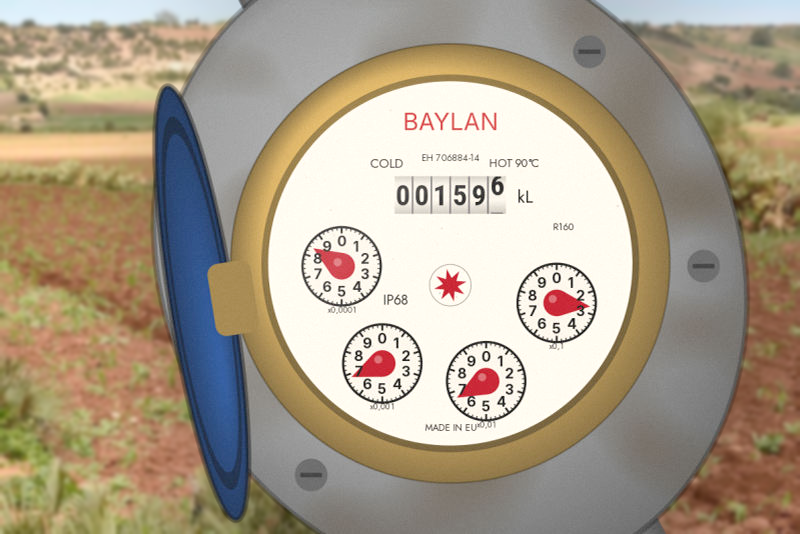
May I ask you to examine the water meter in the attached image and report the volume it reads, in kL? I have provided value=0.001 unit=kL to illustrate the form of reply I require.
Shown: value=1596.2668 unit=kL
